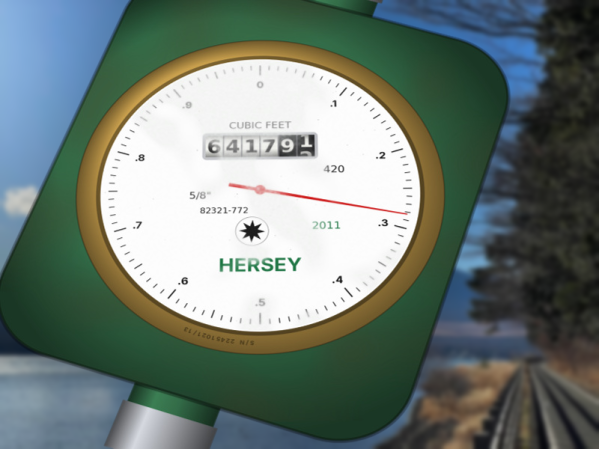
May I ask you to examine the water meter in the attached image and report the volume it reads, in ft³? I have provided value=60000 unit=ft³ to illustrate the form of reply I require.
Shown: value=641791.28 unit=ft³
